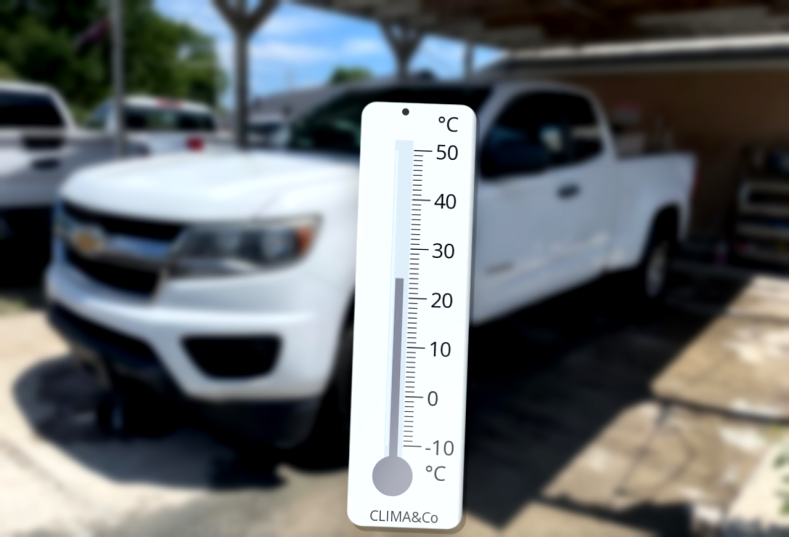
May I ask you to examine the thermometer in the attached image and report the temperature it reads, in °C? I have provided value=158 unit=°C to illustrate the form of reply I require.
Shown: value=24 unit=°C
